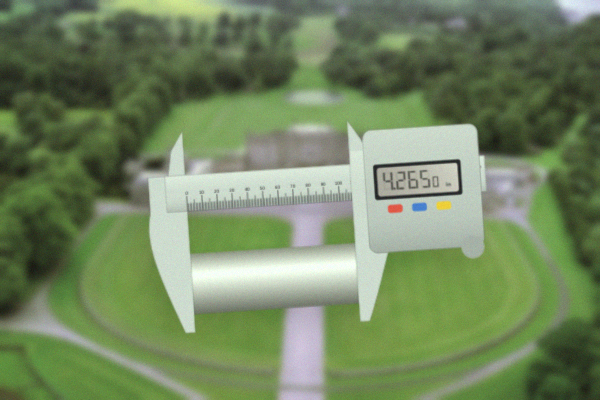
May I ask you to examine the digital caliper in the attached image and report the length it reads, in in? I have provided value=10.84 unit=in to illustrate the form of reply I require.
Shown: value=4.2650 unit=in
